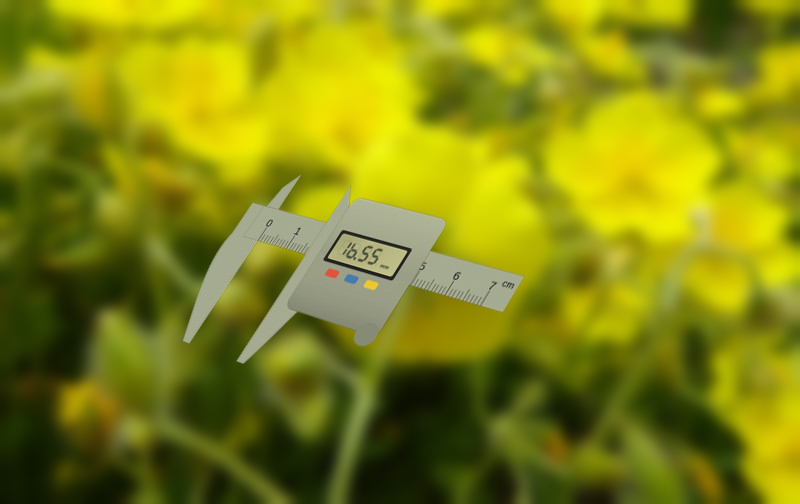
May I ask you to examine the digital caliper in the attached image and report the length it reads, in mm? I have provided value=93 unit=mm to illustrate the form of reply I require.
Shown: value=16.55 unit=mm
